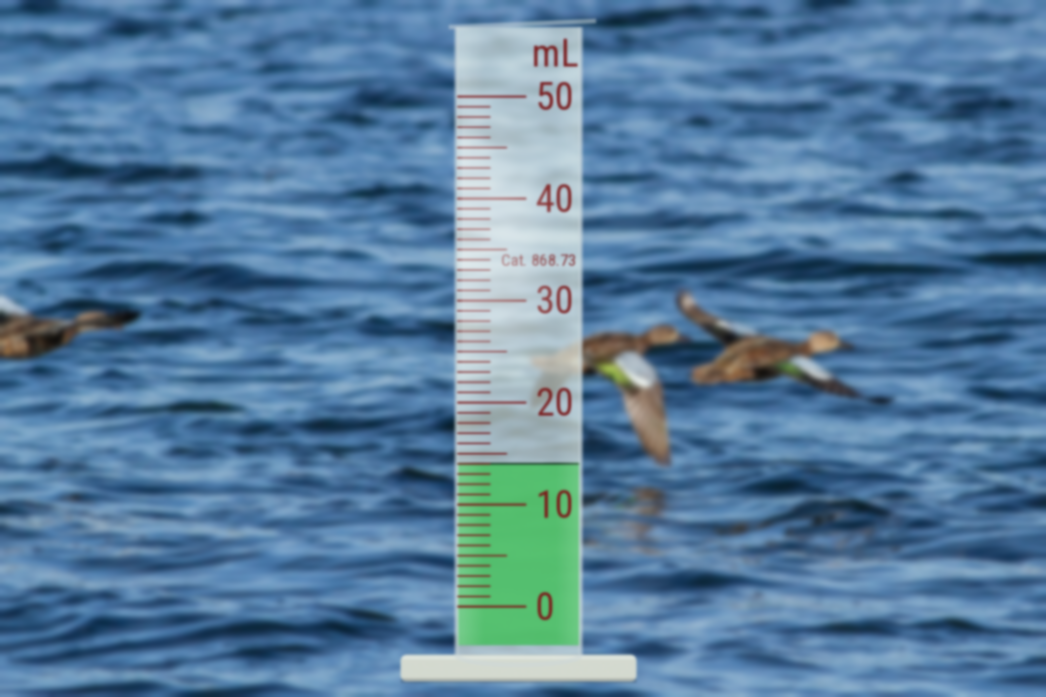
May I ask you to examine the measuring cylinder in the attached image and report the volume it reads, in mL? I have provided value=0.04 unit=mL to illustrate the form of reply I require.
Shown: value=14 unit=mL
